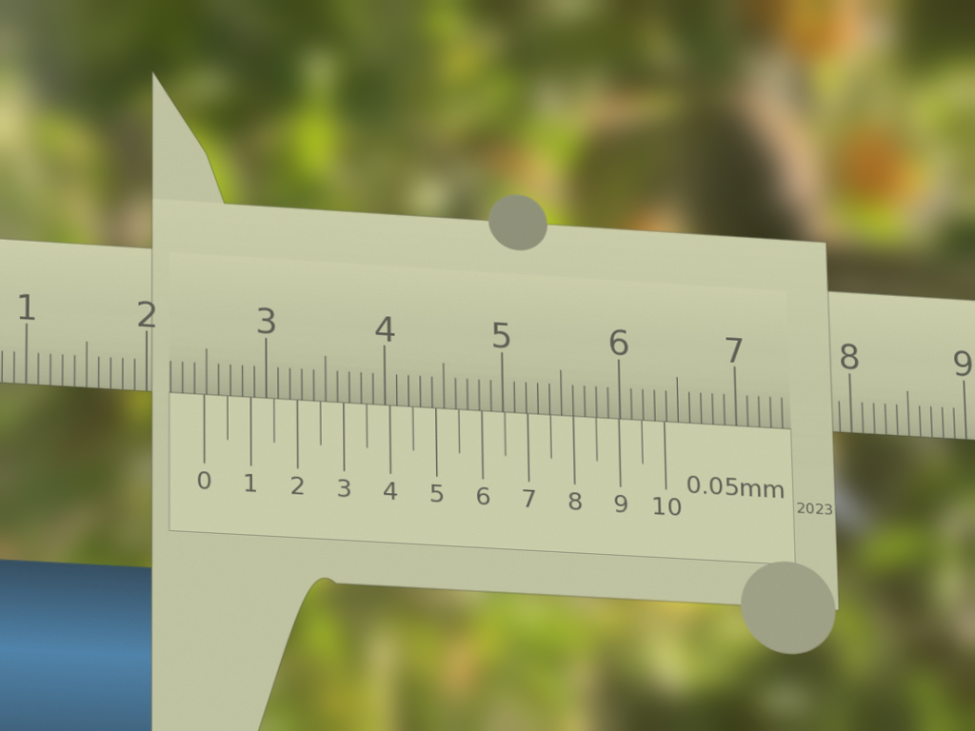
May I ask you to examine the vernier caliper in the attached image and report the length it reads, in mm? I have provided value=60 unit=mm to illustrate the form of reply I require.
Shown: value=24.8 unit=mm
